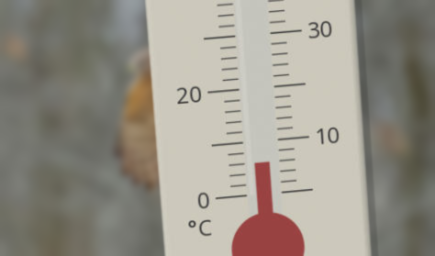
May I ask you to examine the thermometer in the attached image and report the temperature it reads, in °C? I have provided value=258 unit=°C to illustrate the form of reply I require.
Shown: value=6 unit=°C
